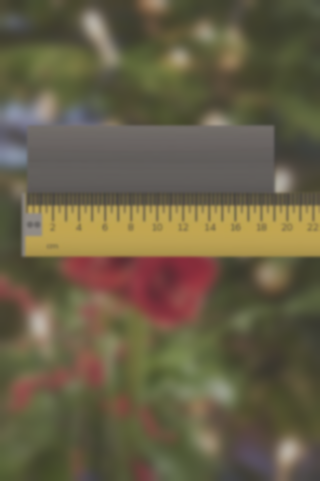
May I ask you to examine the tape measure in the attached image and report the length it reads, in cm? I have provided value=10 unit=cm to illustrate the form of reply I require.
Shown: value=19 unit=cm
